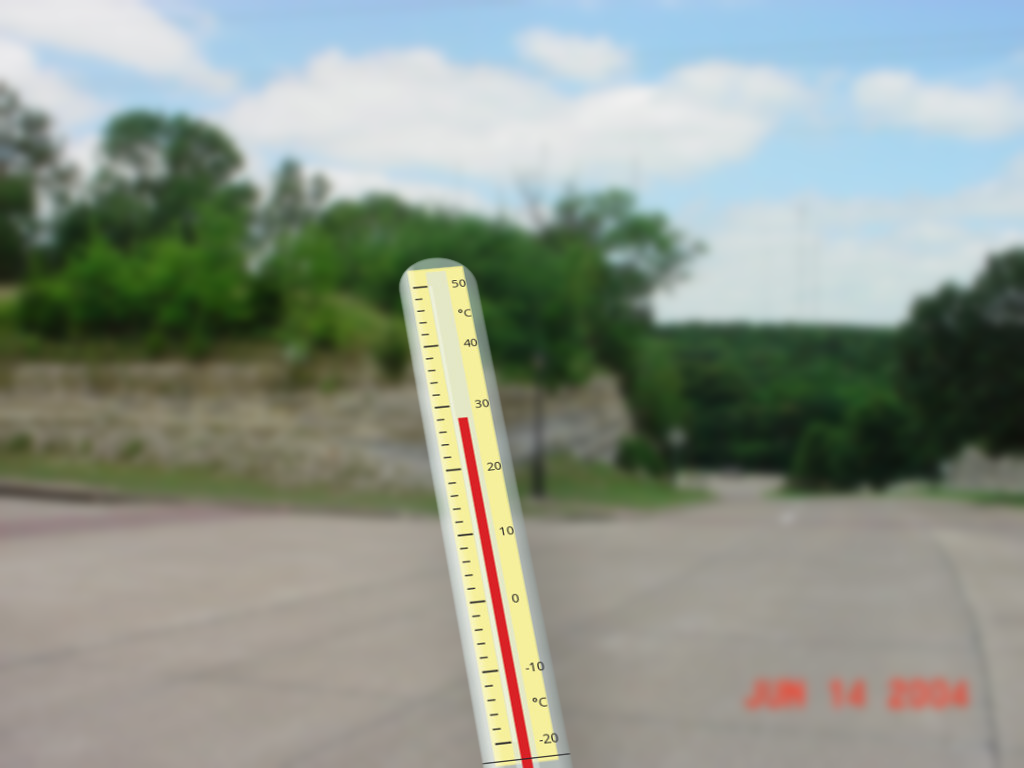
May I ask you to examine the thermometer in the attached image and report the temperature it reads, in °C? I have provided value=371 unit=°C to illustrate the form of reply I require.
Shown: value=28 unit=°C
